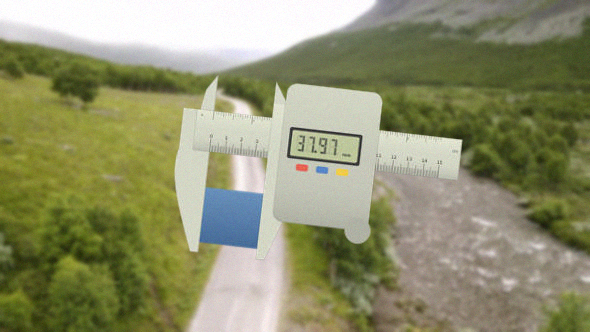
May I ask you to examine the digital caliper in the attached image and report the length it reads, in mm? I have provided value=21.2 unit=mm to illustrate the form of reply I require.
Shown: value=37.97 unit=mm
